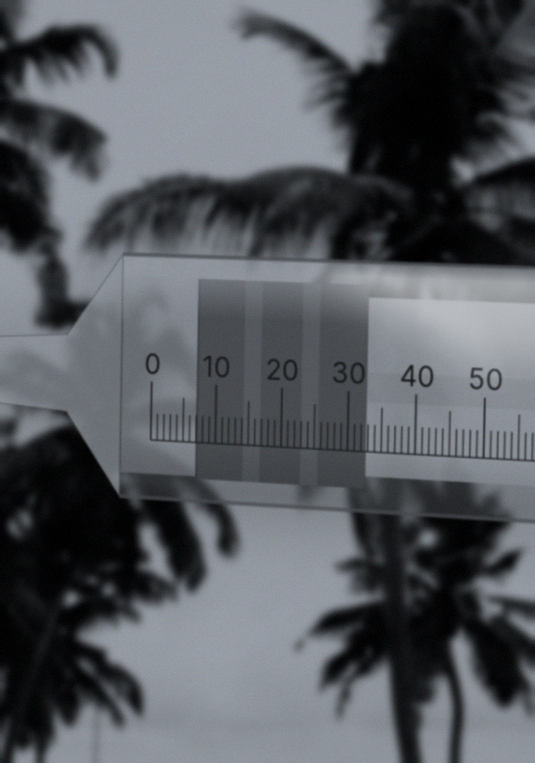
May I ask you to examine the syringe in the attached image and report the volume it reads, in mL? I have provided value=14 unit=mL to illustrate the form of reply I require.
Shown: value=7 unit=mL
